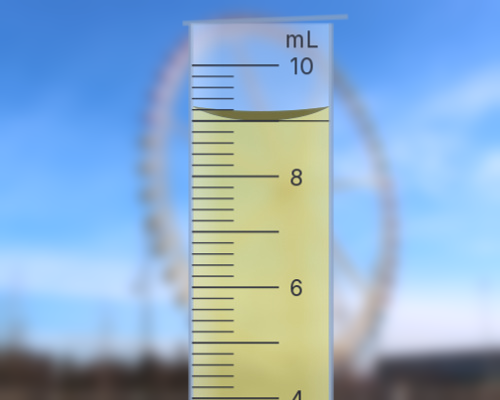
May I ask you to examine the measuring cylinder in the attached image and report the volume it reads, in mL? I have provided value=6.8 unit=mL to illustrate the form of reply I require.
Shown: value=9 unit=mL
